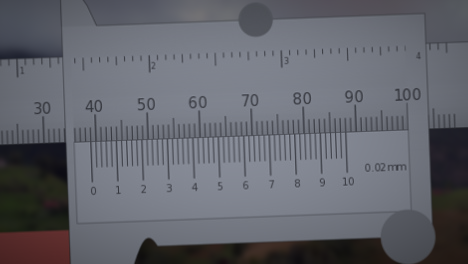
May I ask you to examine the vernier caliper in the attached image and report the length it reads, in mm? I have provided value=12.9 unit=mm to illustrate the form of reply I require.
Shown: value=39.0 unit=mm
